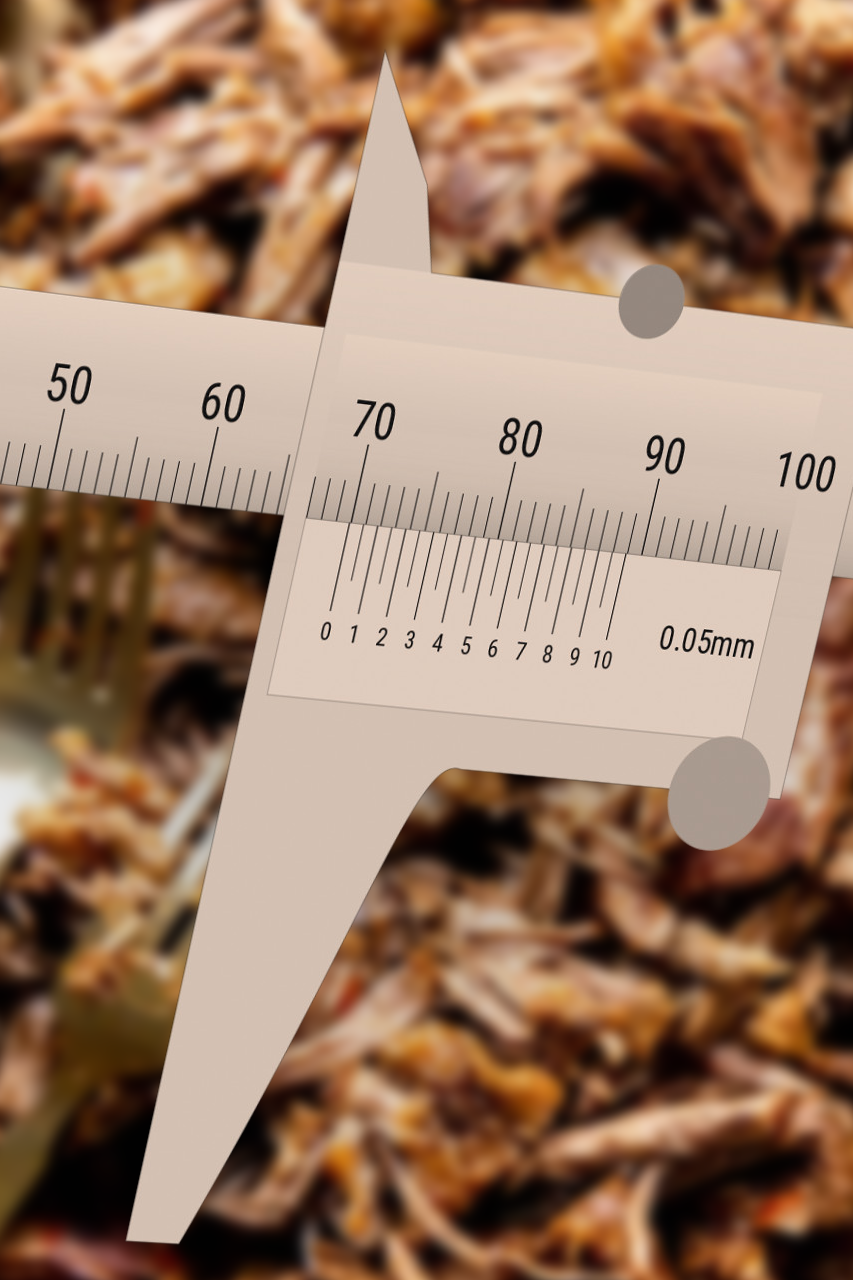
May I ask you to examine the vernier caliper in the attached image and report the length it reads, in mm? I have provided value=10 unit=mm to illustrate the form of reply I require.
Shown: value=69.9 unit=mm
